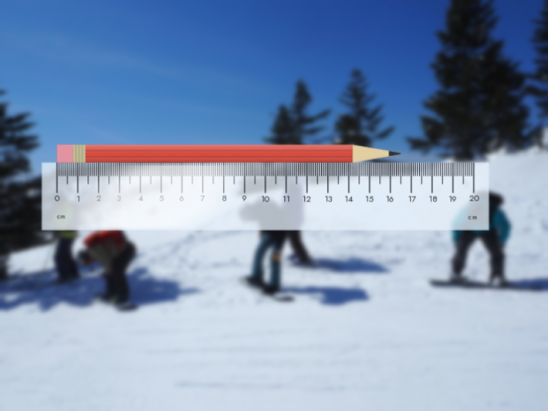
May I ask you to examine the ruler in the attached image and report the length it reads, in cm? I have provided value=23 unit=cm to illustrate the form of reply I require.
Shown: value=16.5 unit=cm
